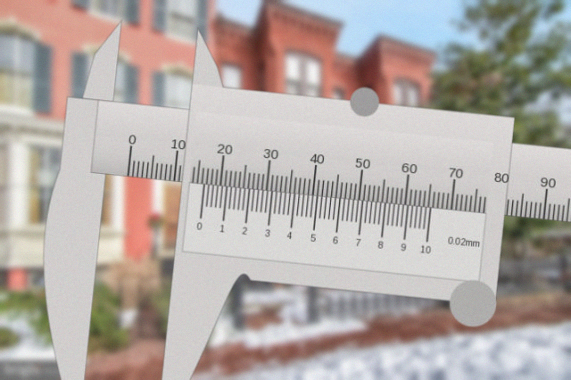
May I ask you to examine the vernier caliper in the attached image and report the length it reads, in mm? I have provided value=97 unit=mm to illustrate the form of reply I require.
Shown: value=16.5 unit=mm
